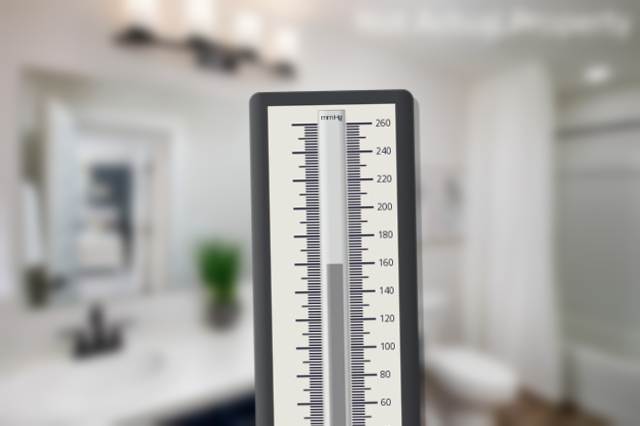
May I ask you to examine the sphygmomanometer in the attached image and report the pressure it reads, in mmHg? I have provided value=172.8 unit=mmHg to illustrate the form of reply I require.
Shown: value=160 unit=mmHg
